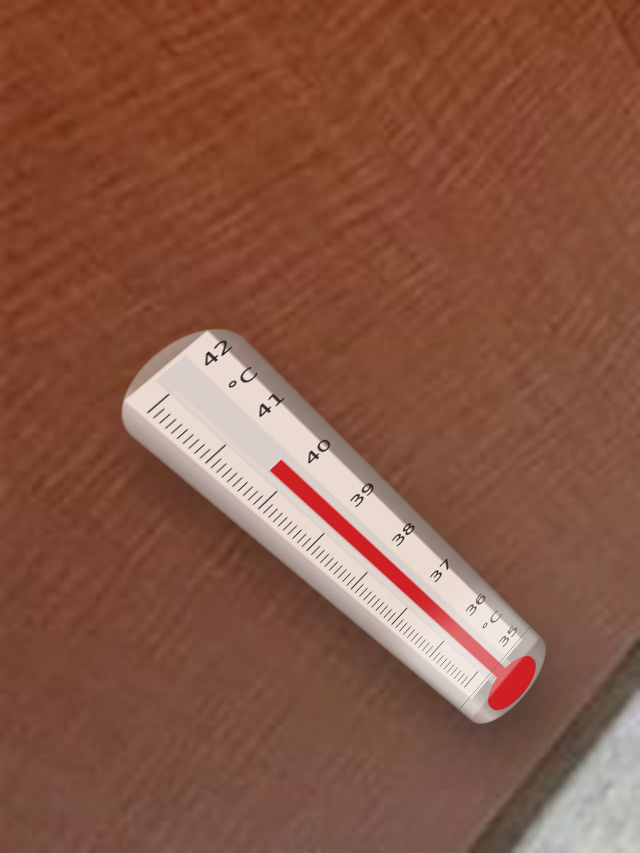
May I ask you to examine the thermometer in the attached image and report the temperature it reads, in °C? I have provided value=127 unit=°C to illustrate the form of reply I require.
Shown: value=40.3 unit=°C
